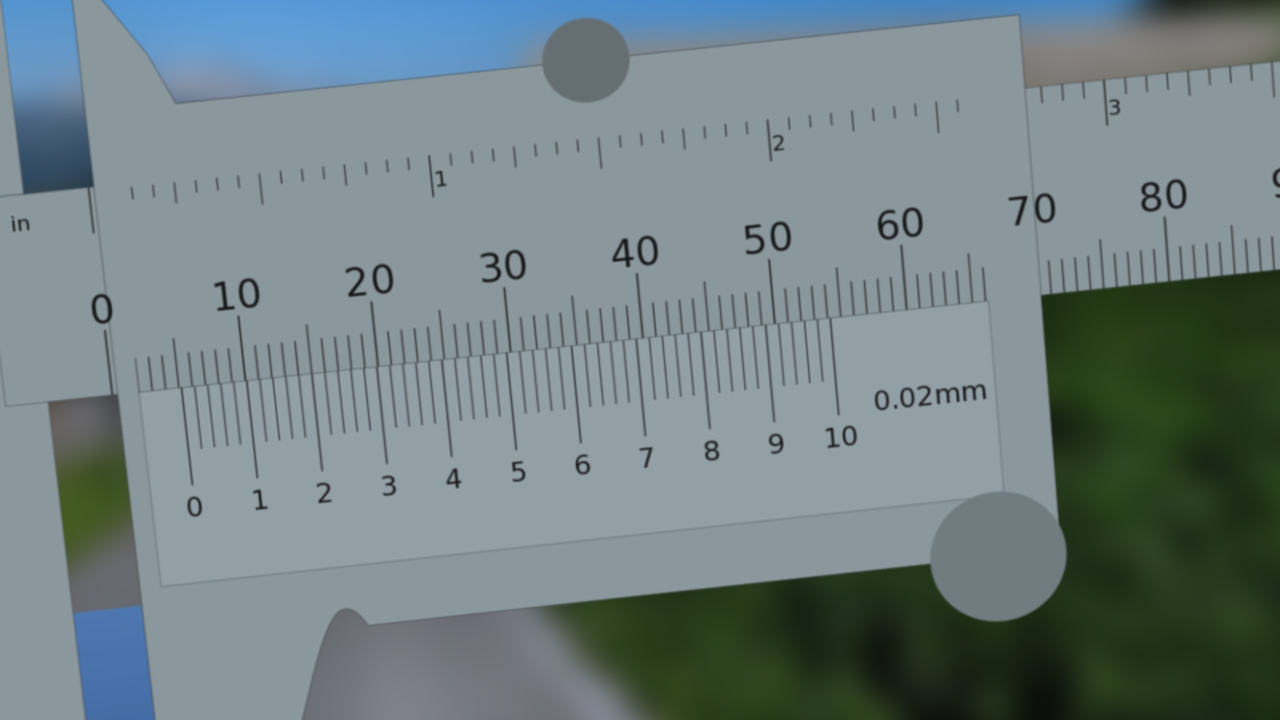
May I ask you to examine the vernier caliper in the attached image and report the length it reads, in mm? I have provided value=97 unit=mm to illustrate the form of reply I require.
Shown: value=5.2 unit=mm
